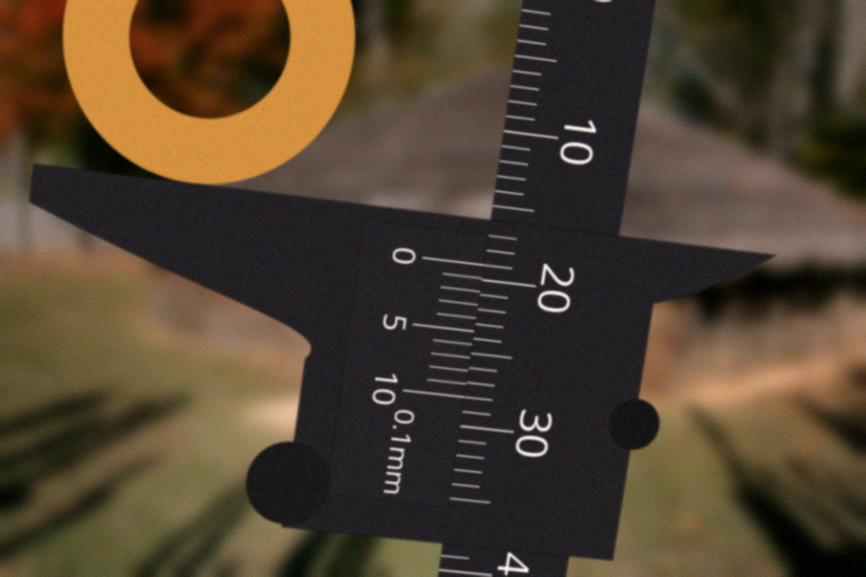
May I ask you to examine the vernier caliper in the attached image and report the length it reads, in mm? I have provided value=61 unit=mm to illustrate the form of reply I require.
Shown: value=19.0 unit=mm
